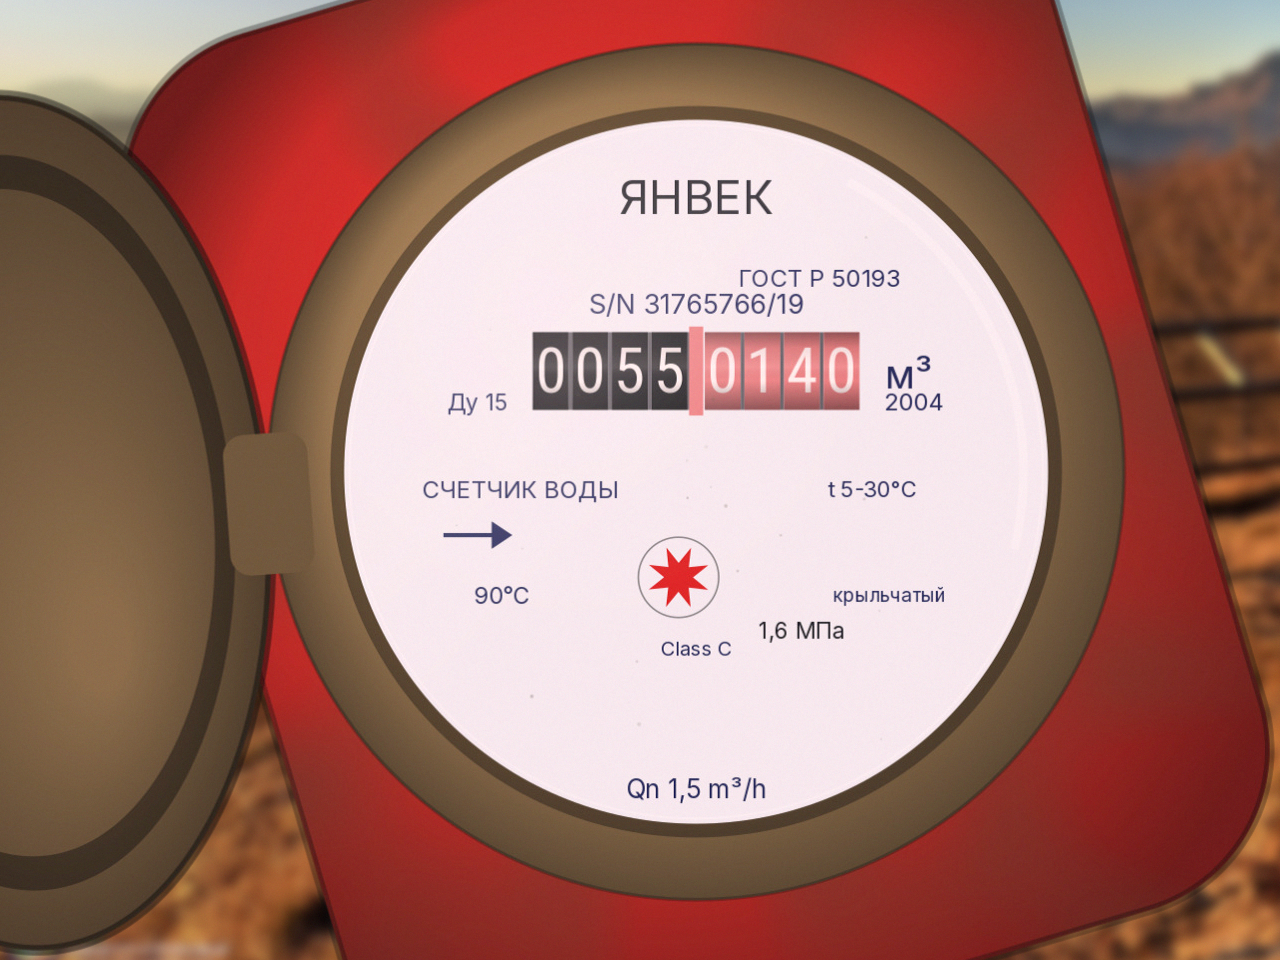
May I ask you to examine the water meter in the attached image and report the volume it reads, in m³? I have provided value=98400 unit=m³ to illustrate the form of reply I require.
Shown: value=55.0140 unit=m³
